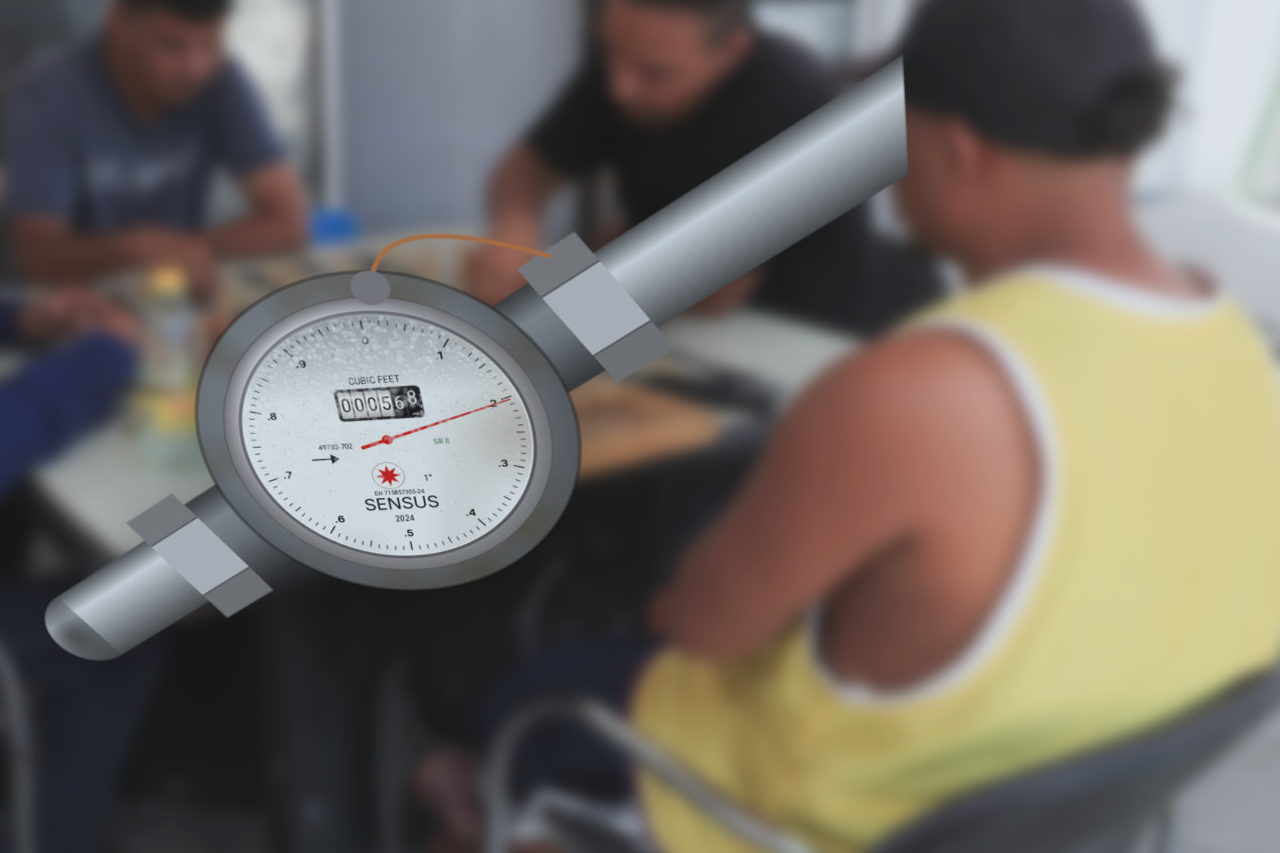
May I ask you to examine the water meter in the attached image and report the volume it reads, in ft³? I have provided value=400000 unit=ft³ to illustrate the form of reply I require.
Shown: value=568.20 unit=ft³
